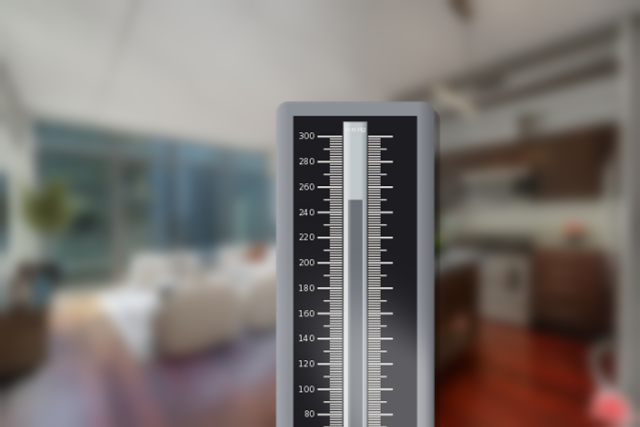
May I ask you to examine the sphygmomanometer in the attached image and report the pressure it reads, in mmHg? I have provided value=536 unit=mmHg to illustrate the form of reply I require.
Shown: value=250 unit=mmHg
